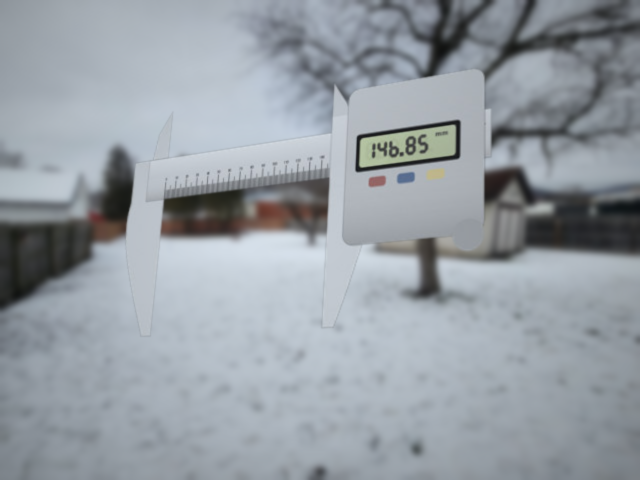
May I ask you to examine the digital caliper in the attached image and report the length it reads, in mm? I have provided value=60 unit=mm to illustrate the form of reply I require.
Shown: value=146.85 unit=mm
